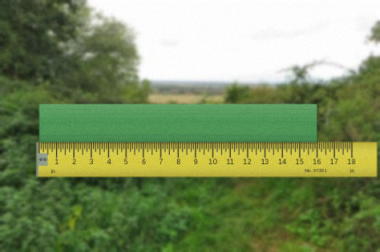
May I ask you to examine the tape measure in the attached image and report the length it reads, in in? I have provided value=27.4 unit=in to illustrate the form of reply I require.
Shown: value=16 unit=in
